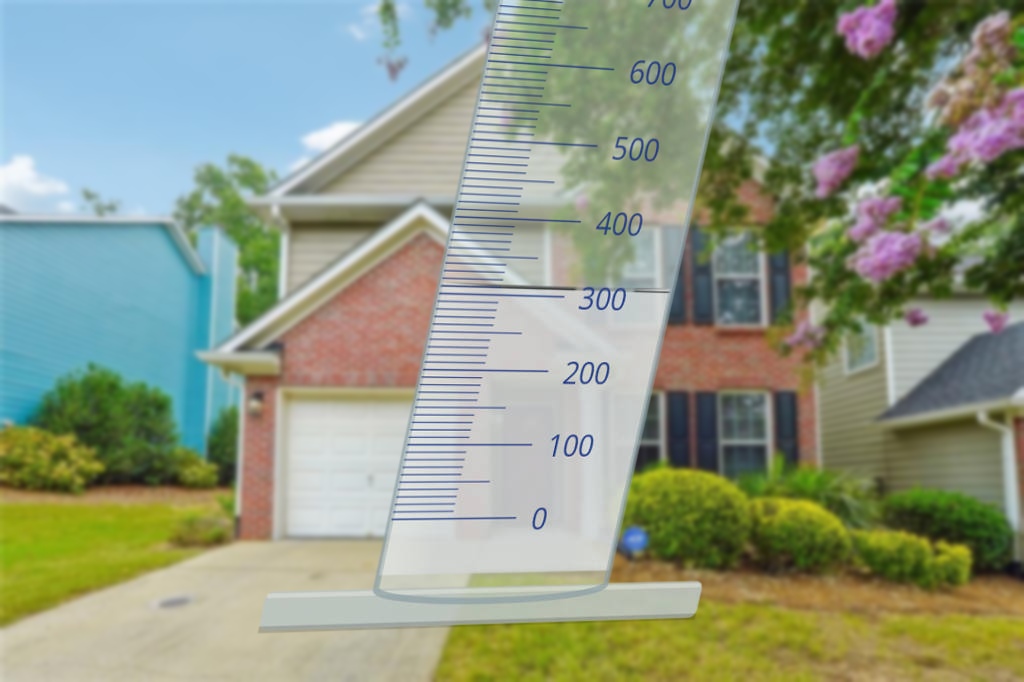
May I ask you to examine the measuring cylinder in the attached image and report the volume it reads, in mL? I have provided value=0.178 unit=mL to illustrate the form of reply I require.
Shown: value=310 unit=mL
